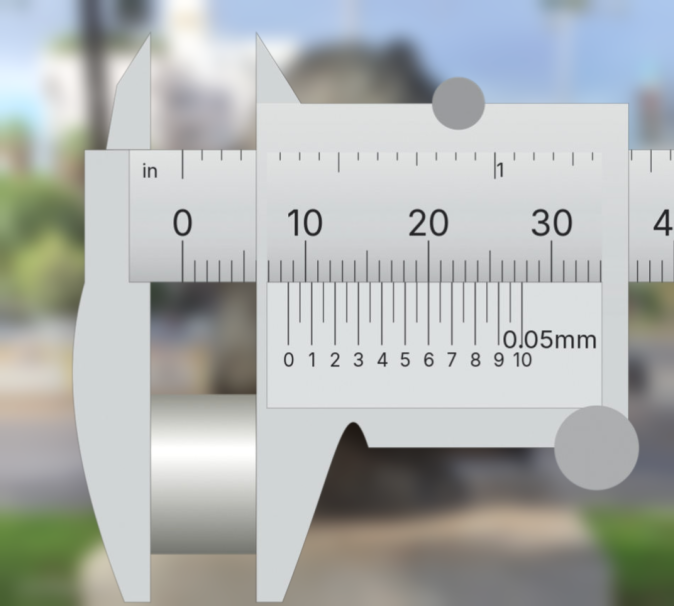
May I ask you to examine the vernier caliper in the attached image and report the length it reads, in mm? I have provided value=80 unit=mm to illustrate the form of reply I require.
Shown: value=8.6 unit=mm
